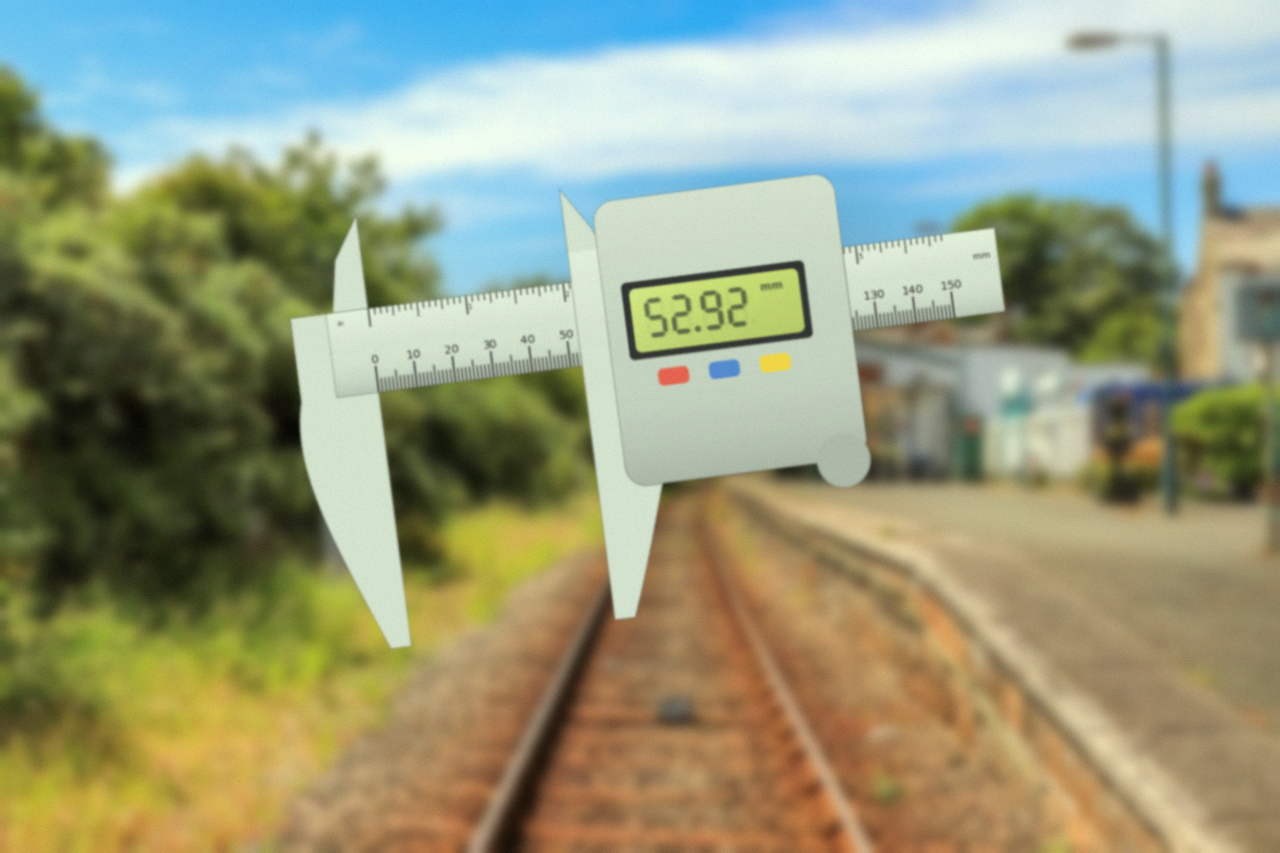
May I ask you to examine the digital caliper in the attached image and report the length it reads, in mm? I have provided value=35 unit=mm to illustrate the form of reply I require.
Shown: value=52.92 unit=mm
